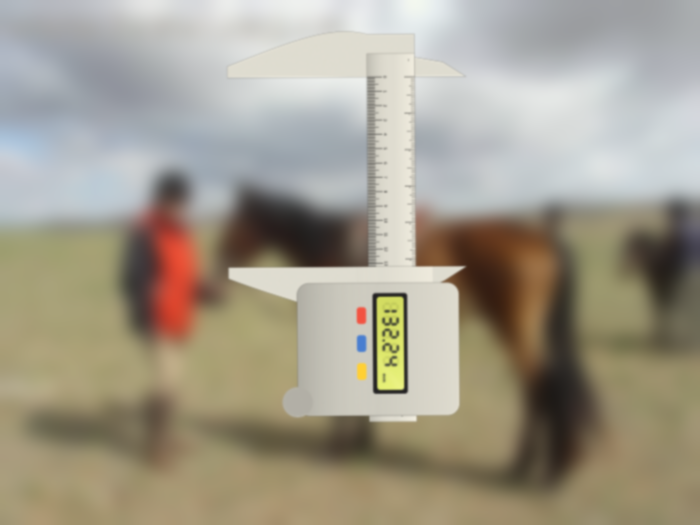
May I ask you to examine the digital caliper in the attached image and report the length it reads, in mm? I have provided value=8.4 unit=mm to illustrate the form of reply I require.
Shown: value=132.24 unit=mm
